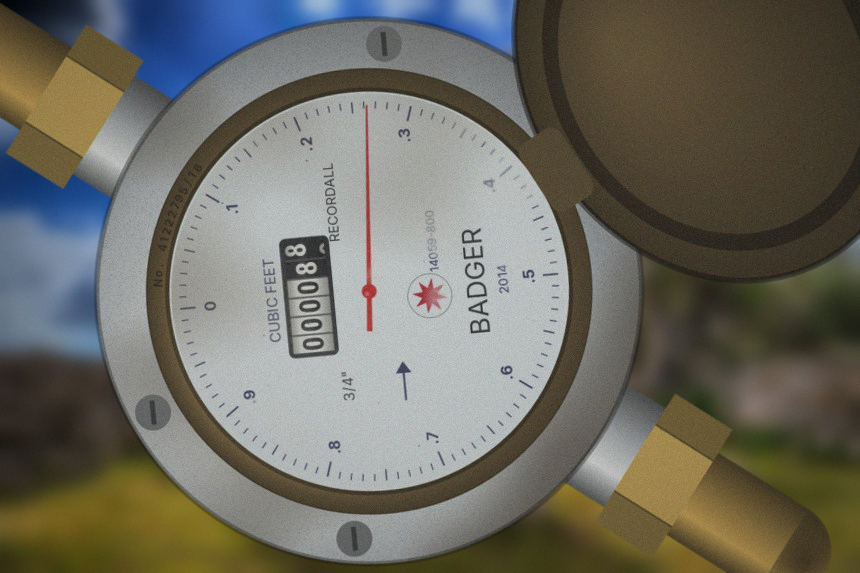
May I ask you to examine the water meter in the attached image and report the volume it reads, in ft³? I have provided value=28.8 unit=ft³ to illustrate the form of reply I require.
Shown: value=88.26 unit=ft³
